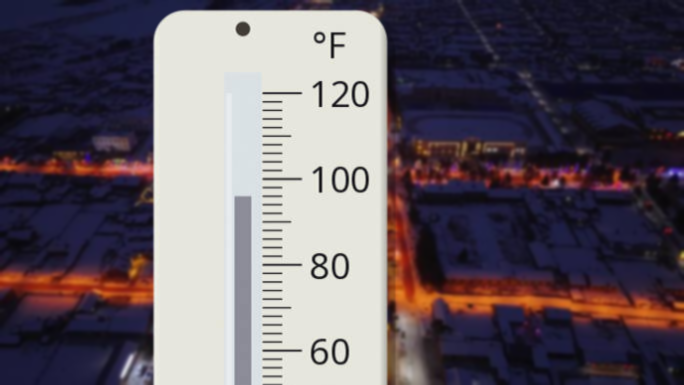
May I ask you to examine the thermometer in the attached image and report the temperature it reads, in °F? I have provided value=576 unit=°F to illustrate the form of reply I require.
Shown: value=96 unit=°F
